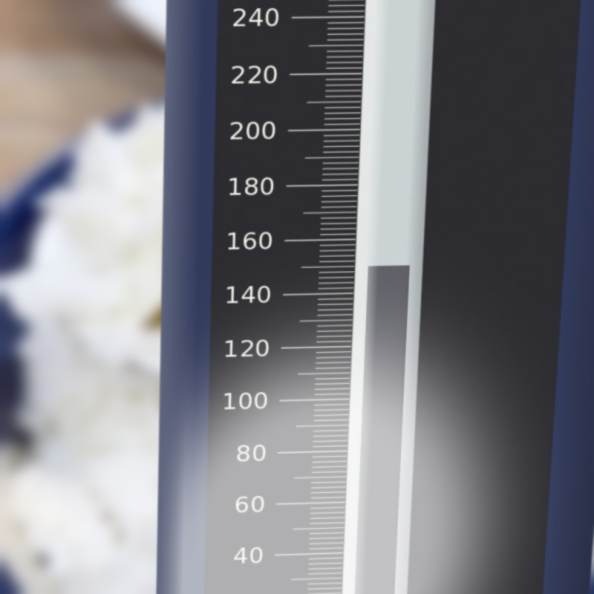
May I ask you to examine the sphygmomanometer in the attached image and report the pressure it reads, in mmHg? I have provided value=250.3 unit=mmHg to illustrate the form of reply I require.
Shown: value=150 unit=mmHg
